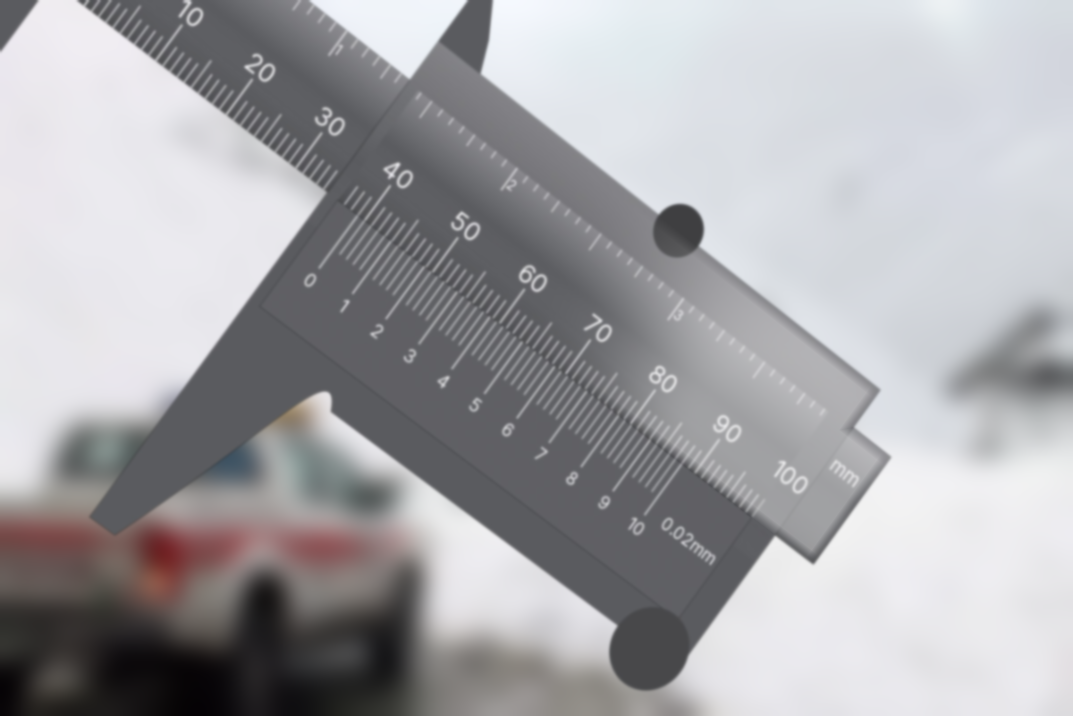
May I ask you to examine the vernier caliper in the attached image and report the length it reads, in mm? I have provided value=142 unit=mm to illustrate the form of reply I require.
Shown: value=39.0 unit=mm
